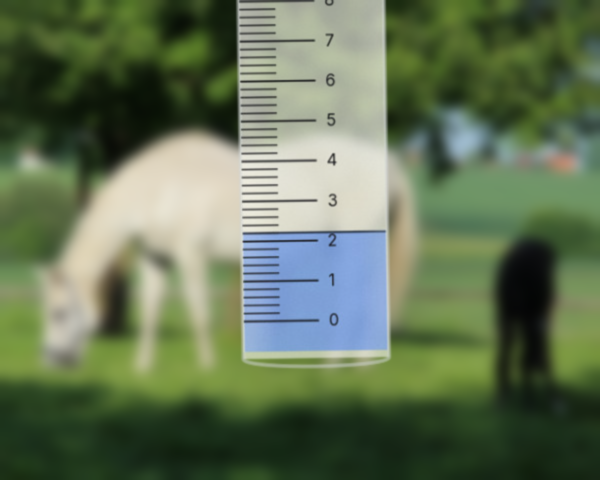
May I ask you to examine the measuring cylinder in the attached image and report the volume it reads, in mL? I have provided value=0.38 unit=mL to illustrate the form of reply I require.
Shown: value=2.2 unit=mL
